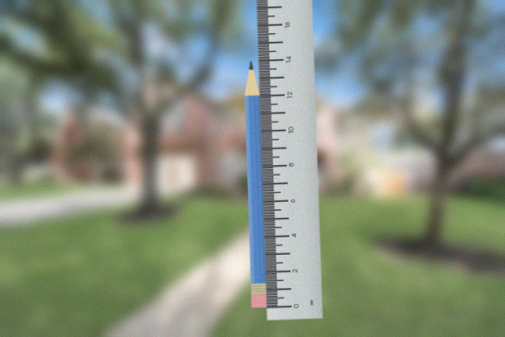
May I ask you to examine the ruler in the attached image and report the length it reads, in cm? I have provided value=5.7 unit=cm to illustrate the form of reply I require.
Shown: value=14 unit=cm
